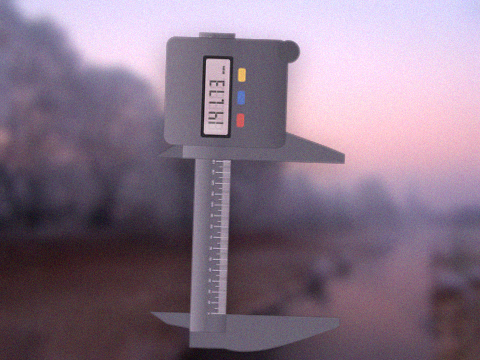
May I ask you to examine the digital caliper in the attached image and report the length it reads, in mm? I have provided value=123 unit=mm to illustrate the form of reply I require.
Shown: value=141.73 unit=mm
